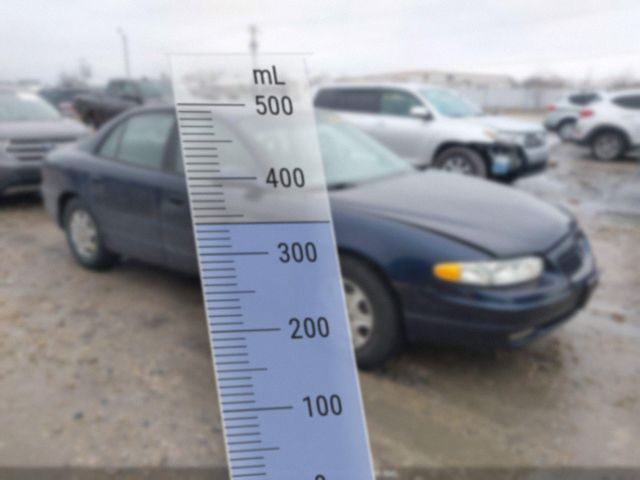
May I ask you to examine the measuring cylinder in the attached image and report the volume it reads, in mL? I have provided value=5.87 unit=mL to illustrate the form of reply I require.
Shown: value=340 unit=mL
